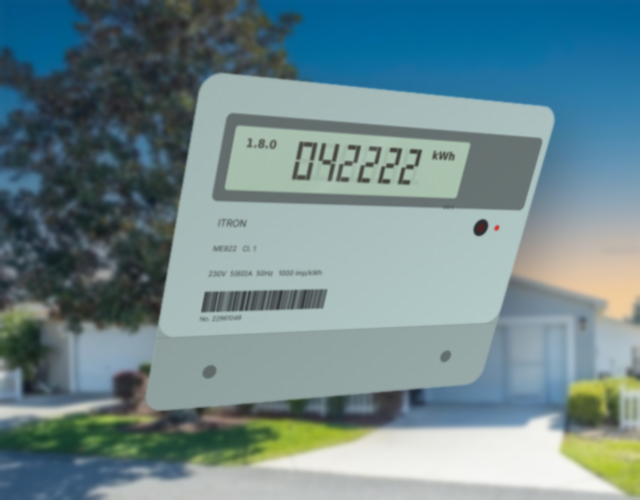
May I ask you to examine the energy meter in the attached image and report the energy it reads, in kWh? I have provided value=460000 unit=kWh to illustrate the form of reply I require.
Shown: value=42222 unit=kWh
